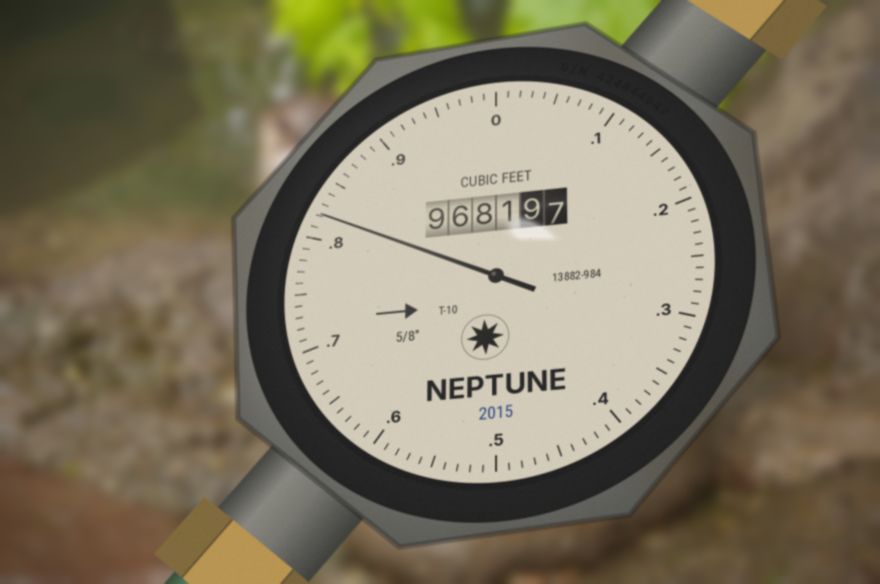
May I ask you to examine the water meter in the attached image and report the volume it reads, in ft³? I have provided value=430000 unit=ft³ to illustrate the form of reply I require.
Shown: value=968196.82 unit=ft³
